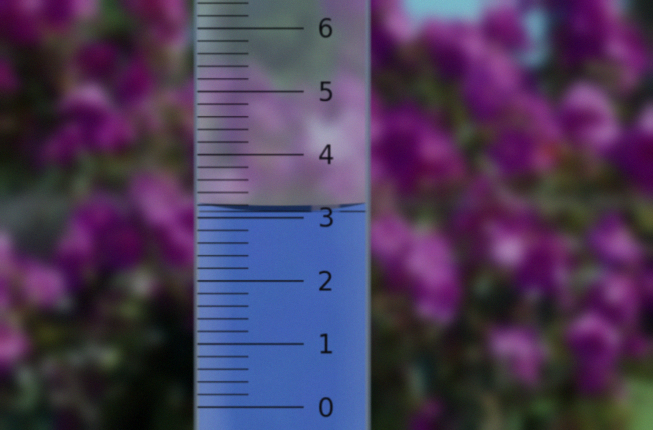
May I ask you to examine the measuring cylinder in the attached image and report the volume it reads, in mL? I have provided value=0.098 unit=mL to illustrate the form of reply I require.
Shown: value=3.1 unit=mL
